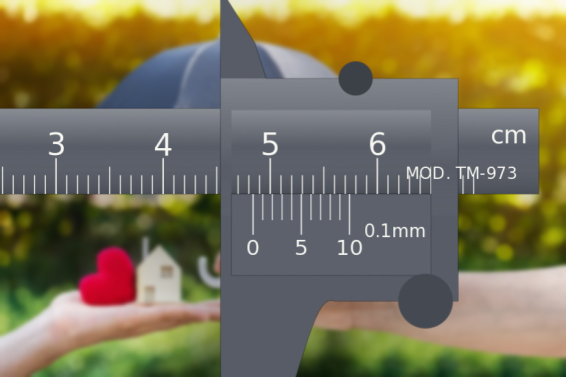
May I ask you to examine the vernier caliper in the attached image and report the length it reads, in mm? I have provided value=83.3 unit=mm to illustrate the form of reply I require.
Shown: value=48.4 unit=mm
